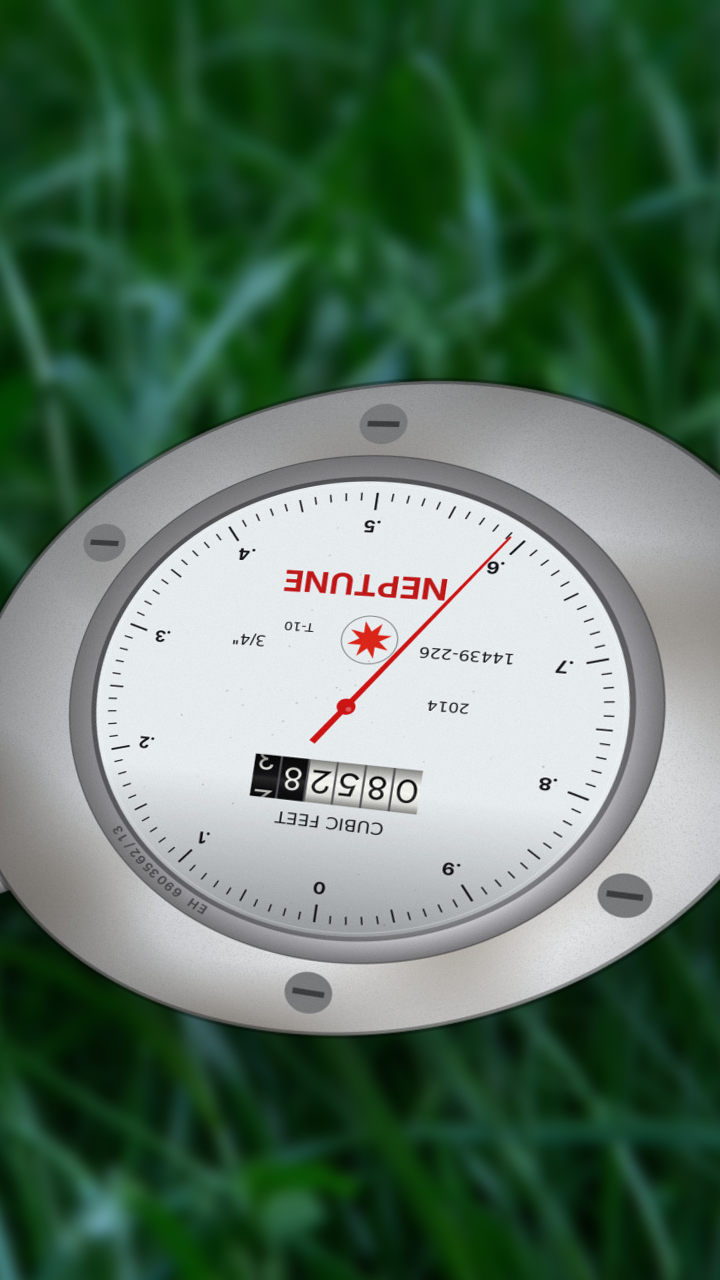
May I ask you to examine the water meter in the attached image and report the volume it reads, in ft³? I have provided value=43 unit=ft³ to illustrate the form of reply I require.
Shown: value=85282.59 unit=ft³
